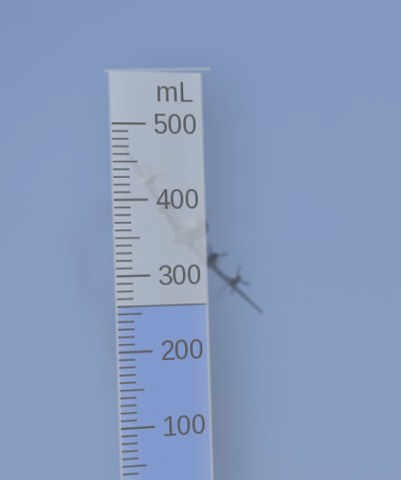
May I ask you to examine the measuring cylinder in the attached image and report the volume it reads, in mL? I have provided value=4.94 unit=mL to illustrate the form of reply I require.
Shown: value=260 unit=mL
